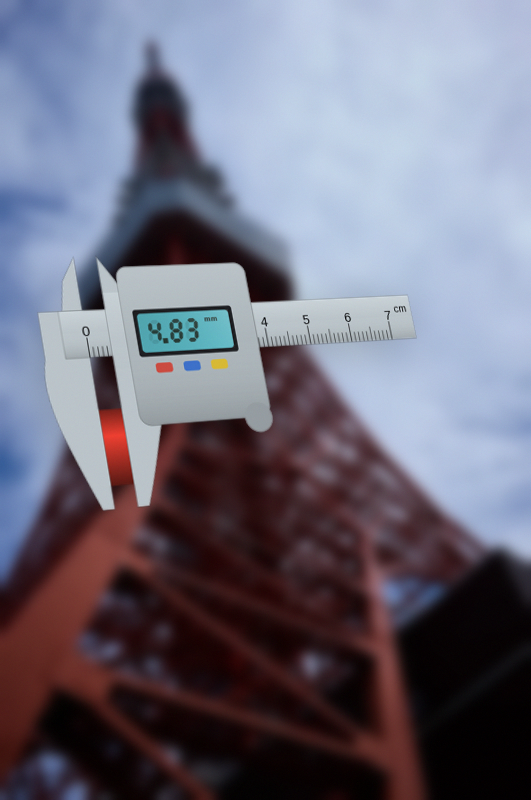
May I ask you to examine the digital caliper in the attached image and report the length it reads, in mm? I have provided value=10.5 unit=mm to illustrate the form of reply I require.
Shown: value=4.83 unit=mm
